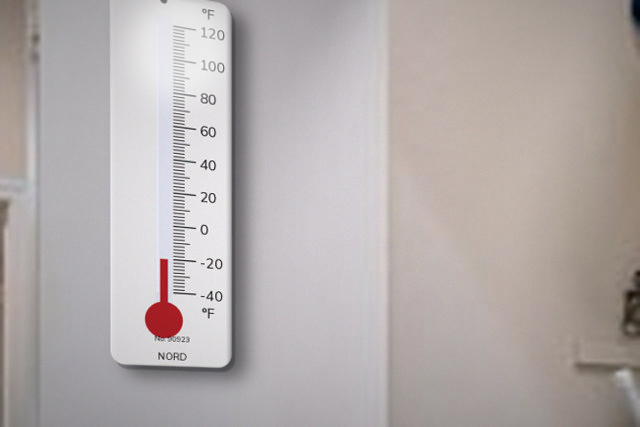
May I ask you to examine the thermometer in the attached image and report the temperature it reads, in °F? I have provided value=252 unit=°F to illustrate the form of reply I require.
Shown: value=-20 unit=°F
